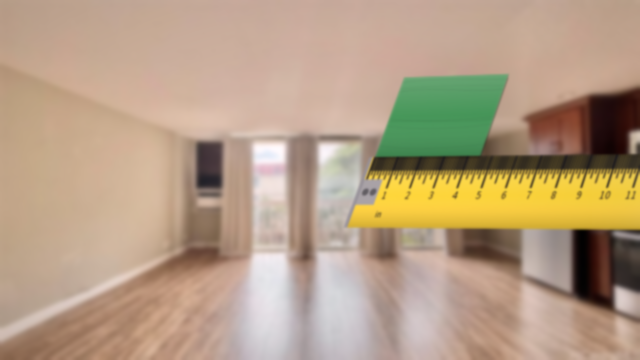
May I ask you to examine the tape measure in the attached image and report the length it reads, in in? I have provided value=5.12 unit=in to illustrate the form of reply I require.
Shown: value=4.5 unit=in
